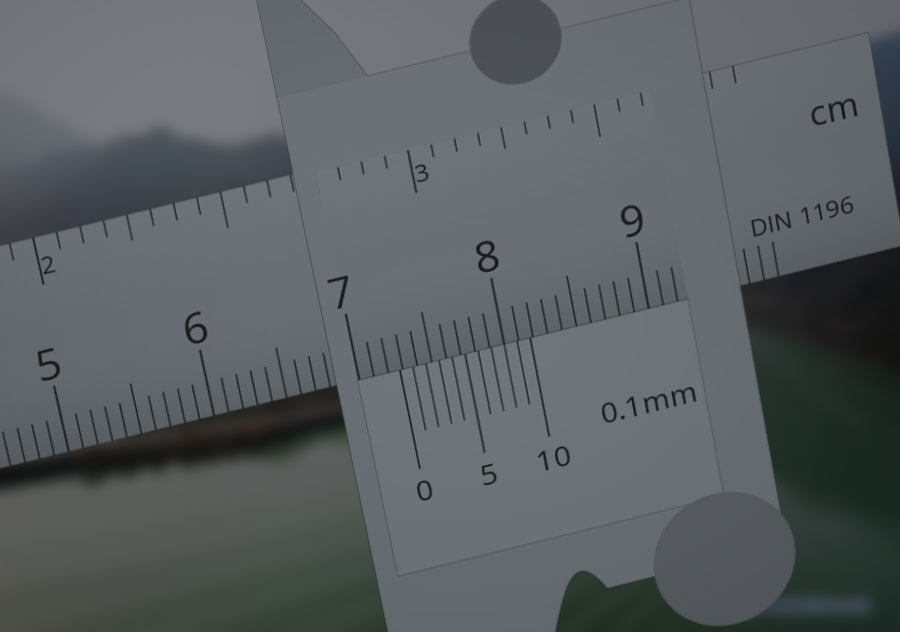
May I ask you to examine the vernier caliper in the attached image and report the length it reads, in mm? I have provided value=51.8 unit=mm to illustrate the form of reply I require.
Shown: value=72.8 unit=mm
